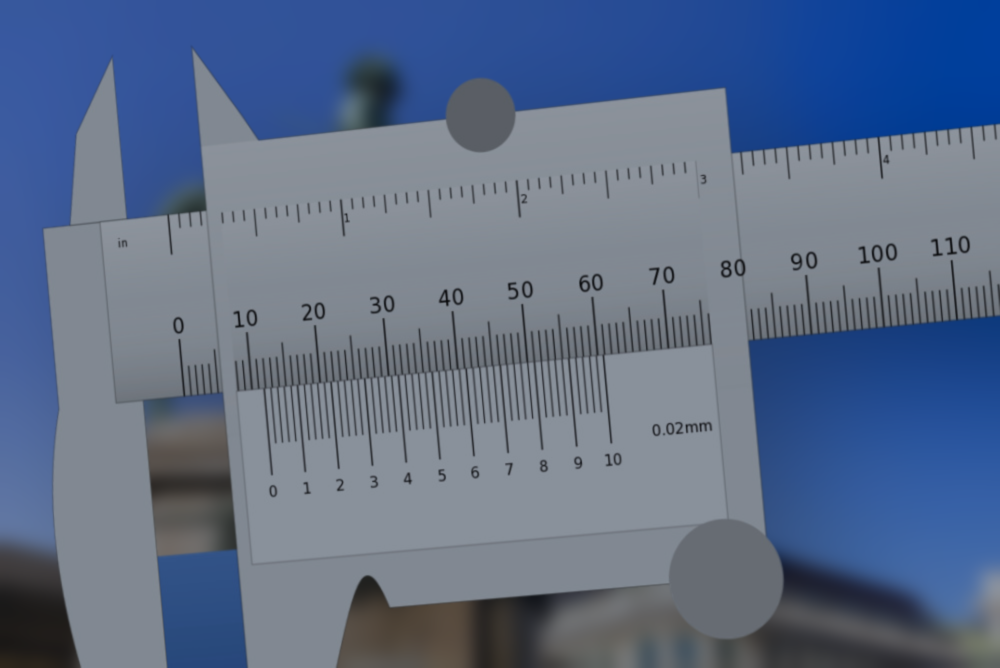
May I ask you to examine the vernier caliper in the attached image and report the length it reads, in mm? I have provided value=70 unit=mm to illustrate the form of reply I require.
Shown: value=11.8 unit=mm
